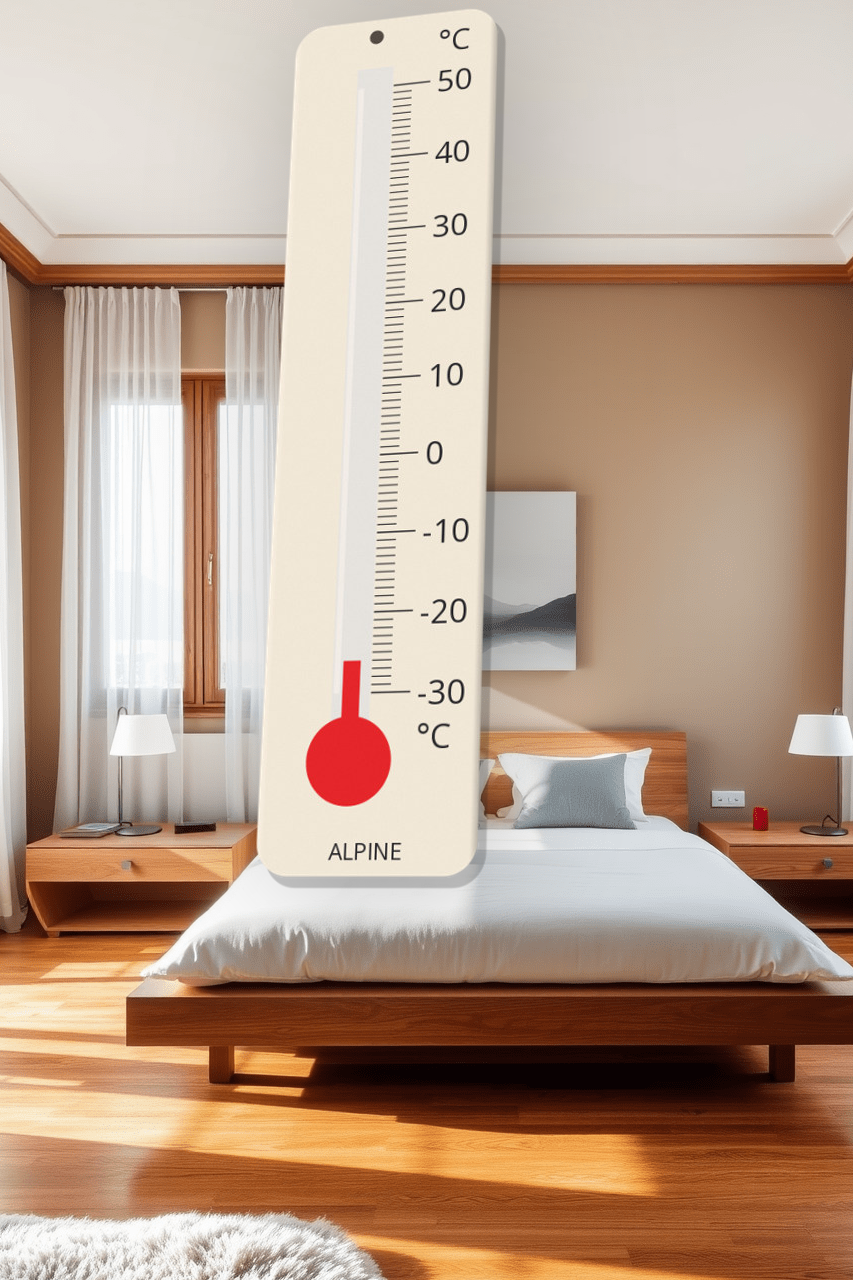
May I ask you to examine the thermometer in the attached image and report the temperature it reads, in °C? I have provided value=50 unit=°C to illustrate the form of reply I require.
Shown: value=-26 unit=°C
